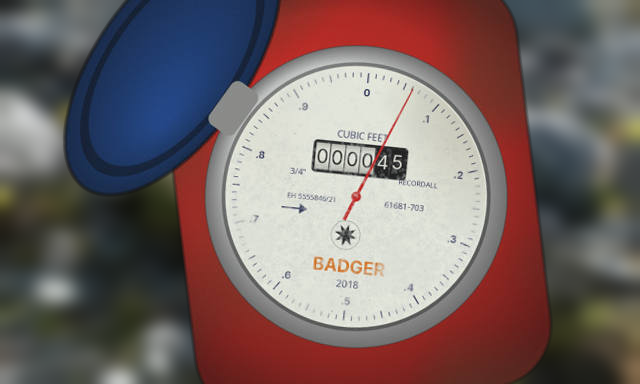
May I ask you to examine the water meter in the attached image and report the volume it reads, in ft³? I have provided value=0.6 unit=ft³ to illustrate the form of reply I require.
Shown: value=45.06 unit=ft³
